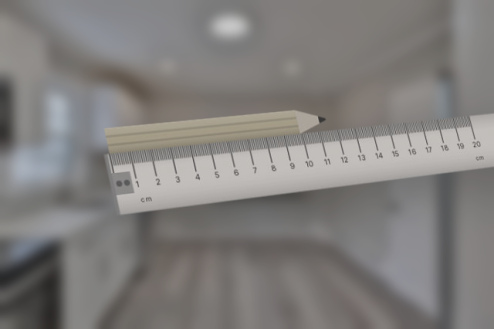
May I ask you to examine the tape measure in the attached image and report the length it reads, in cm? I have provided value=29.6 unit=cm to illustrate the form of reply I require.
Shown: value=11.5 unit=cm
